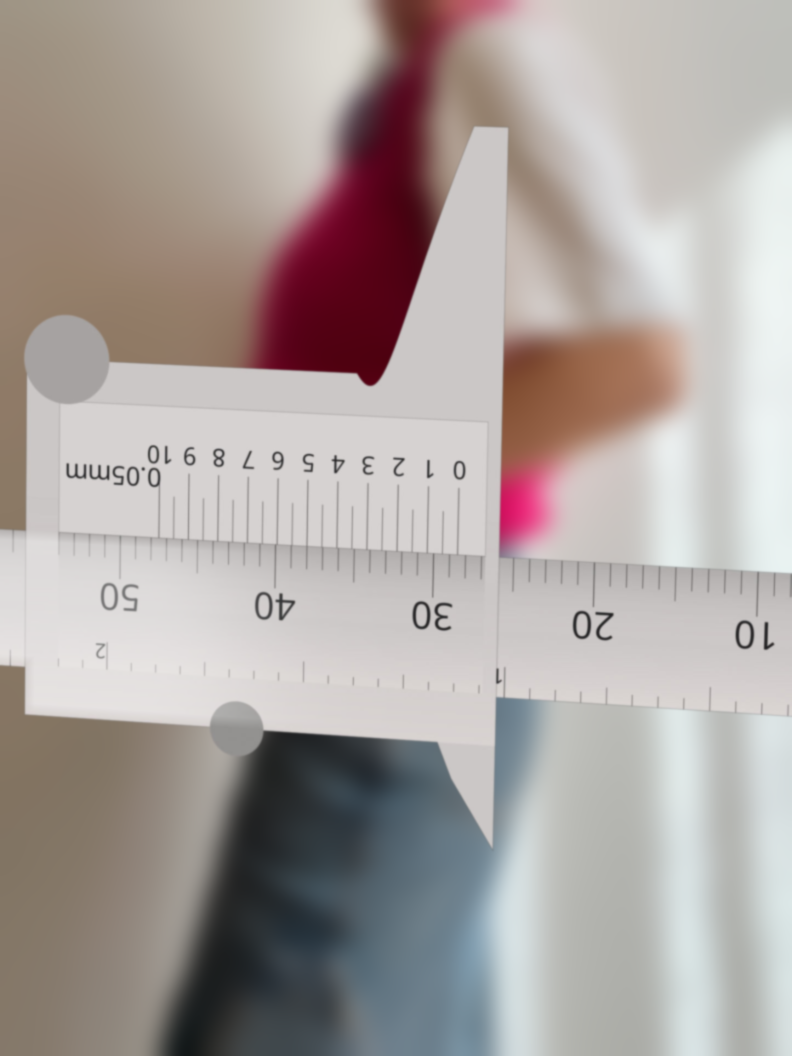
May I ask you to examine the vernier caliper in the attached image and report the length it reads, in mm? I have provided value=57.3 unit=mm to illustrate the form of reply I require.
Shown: value=28.5 unit=mm
